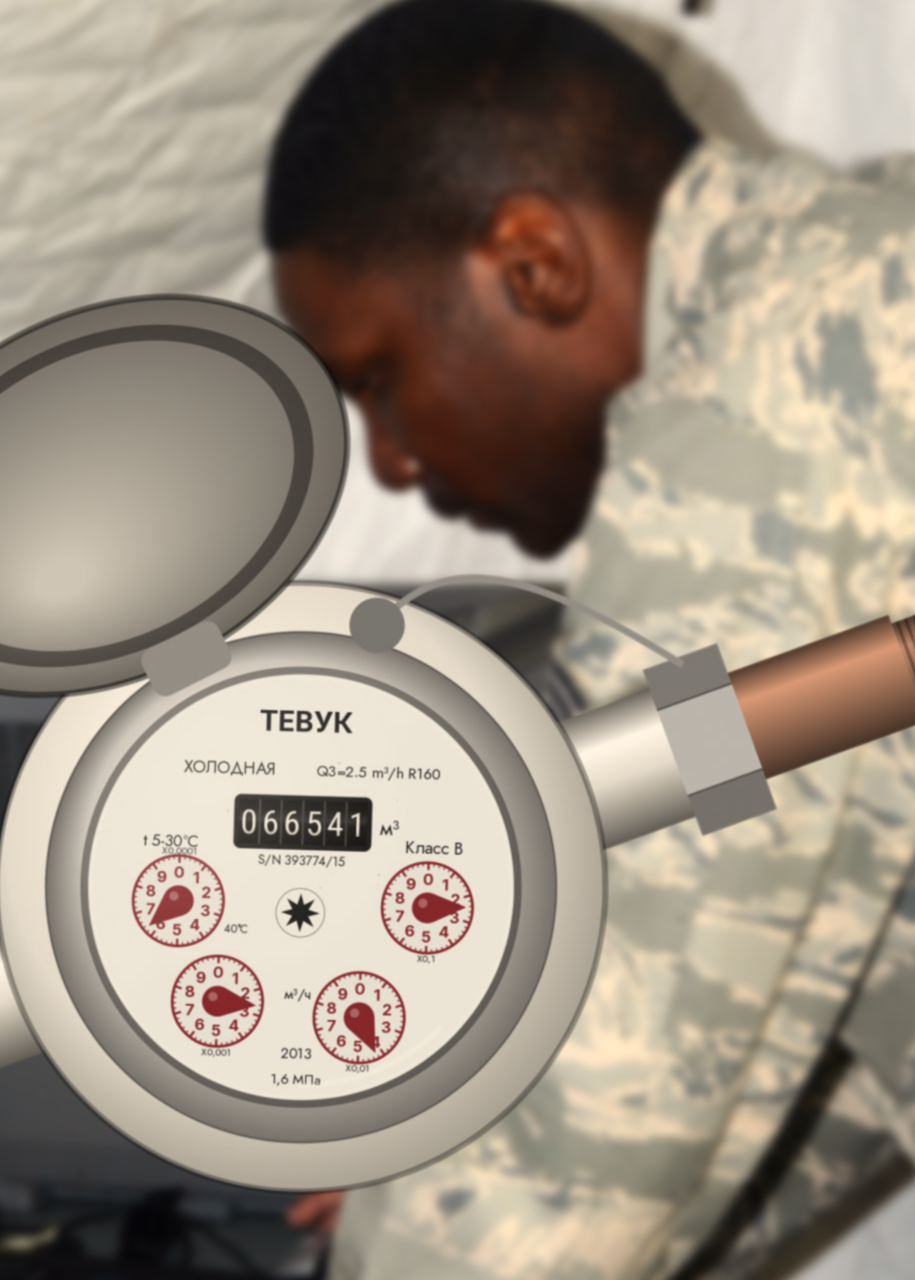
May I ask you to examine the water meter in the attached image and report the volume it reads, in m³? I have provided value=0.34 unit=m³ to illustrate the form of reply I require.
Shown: value=66541.2426 unit=m³
